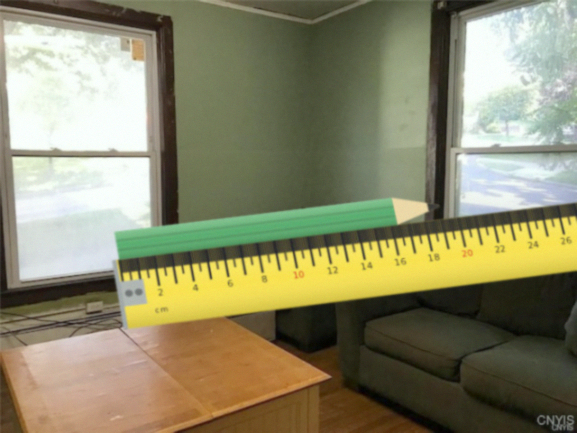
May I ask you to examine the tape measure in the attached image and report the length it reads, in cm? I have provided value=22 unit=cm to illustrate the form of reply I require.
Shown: value=19 unit=cm
